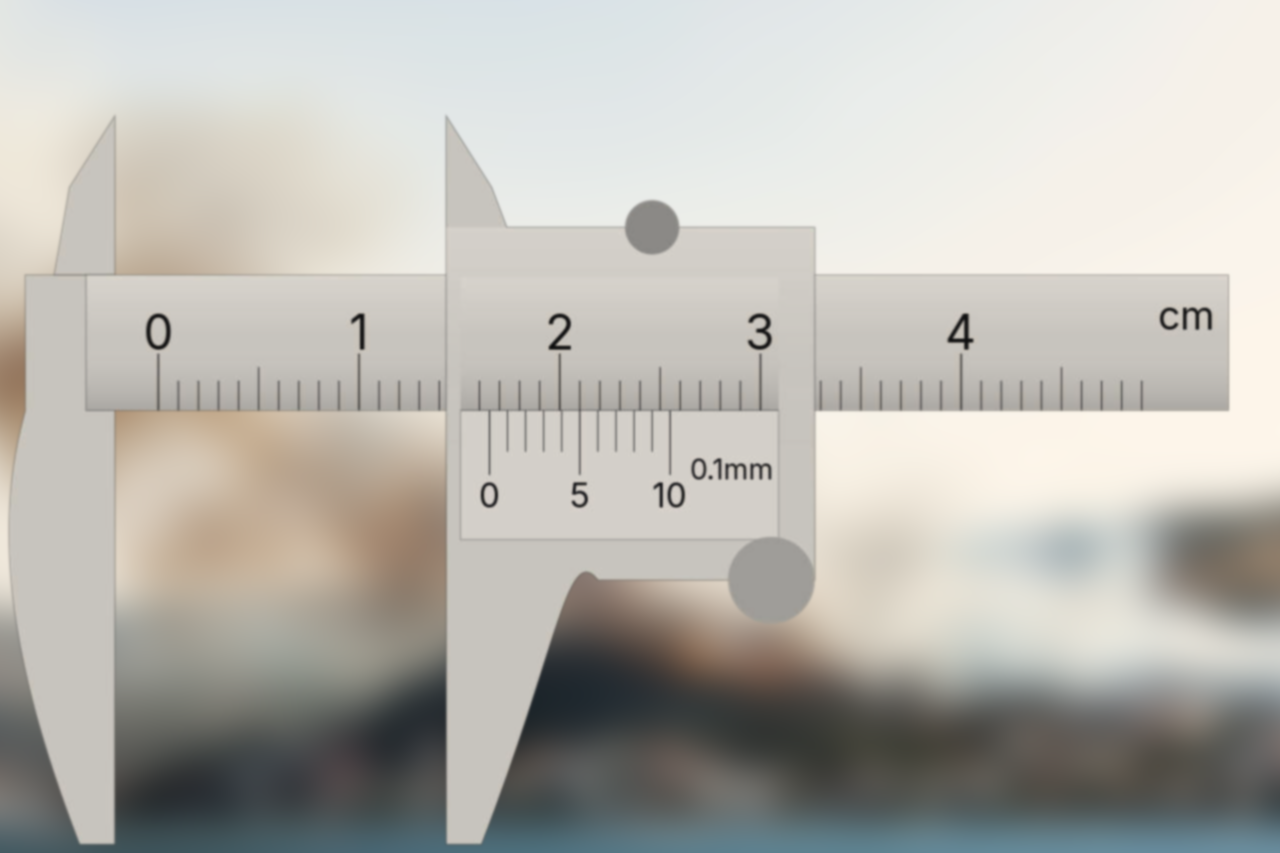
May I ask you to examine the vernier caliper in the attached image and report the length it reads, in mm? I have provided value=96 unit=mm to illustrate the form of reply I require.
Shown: value=16.5 unit=mm
